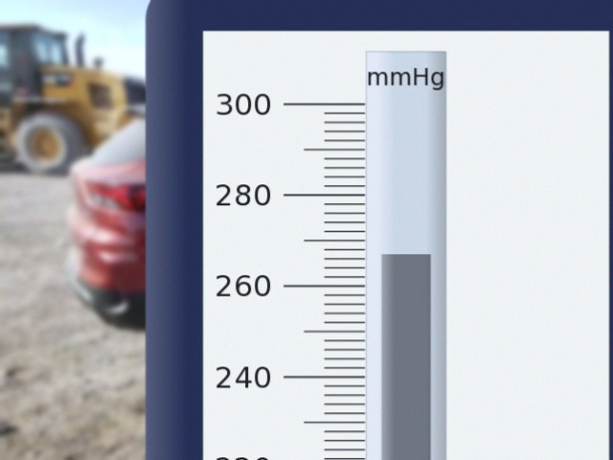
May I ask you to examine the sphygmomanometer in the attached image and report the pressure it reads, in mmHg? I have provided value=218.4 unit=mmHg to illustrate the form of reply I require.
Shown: value=267 unit=mmHg
